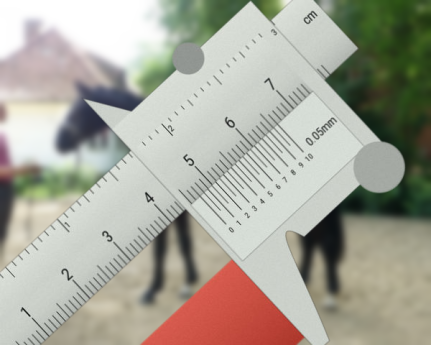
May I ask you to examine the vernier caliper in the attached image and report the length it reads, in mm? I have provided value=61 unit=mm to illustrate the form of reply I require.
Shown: value=47.0 unit=mm
